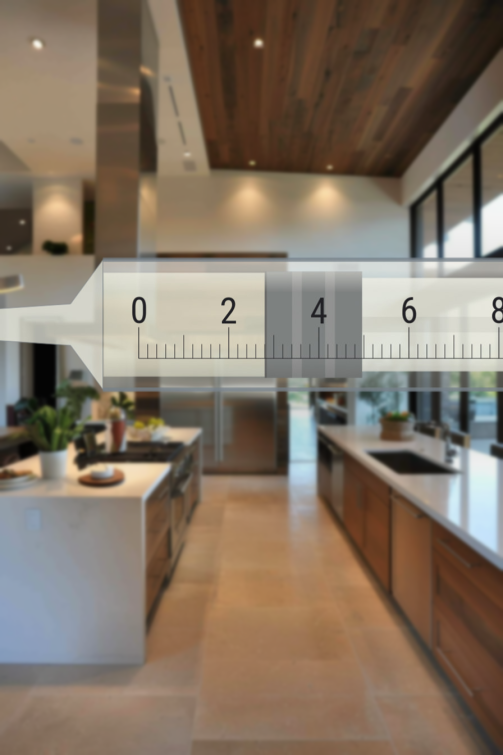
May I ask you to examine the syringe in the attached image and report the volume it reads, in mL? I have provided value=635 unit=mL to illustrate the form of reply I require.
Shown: value=2.8 unit=mL
